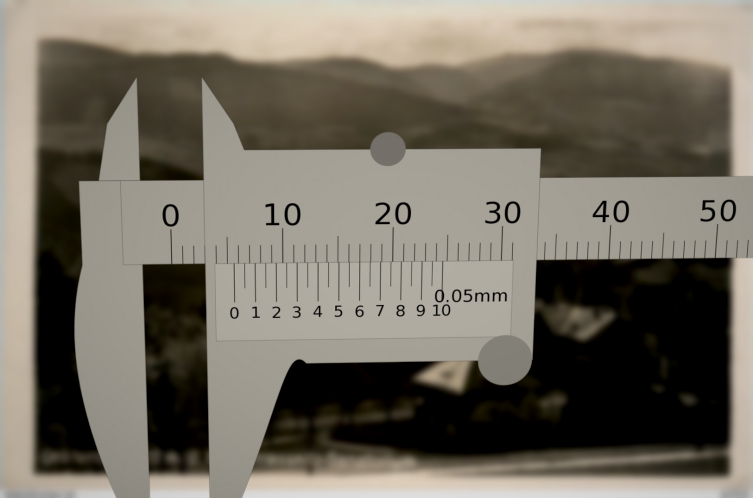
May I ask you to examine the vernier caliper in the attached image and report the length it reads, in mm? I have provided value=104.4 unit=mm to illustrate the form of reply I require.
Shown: value=5.6 unit=mm
